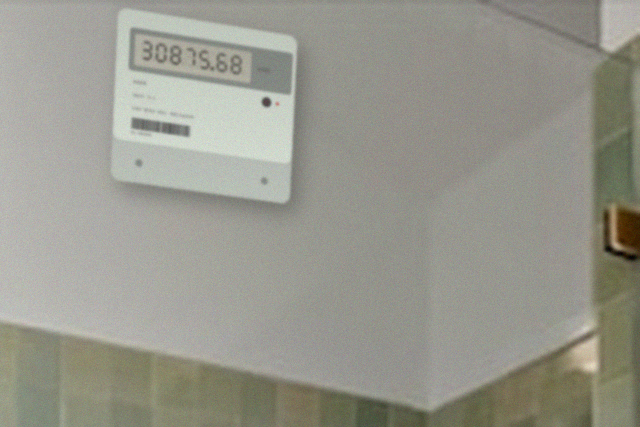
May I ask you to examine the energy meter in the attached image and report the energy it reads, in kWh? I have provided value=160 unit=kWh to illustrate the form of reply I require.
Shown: value=30875.68 unit=kWh
